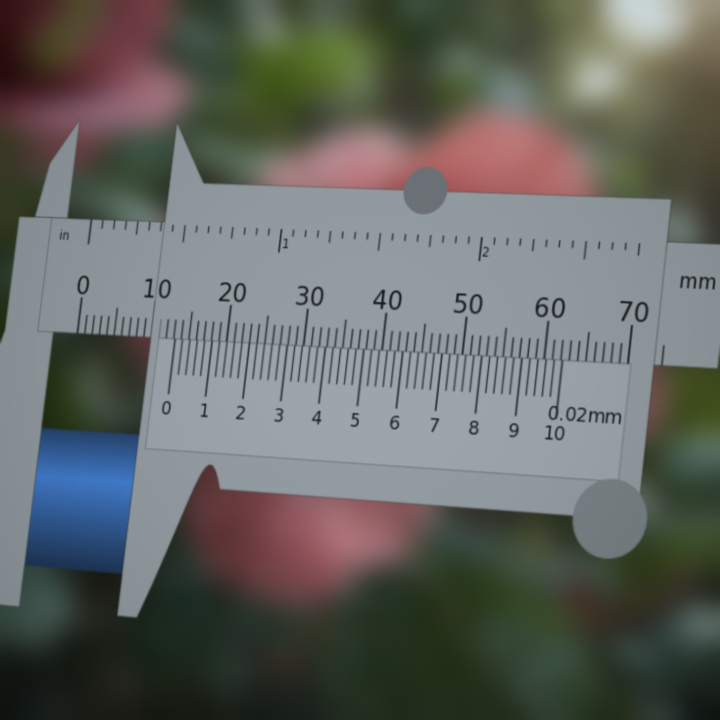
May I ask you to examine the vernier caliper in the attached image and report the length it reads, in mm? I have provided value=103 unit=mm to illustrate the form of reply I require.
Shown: value=13.2 unit=mm
